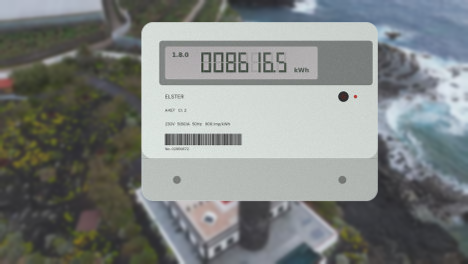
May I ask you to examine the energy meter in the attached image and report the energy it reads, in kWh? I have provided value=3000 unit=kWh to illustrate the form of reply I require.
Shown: value=8616.5 unit=kWh
